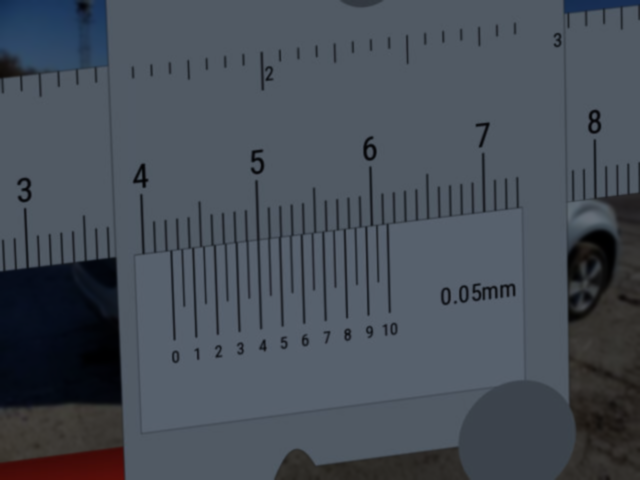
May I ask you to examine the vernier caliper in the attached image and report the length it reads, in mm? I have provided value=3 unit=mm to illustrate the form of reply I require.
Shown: value=42.4 unit=mm
